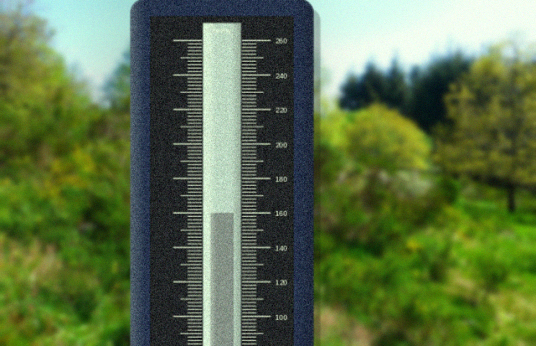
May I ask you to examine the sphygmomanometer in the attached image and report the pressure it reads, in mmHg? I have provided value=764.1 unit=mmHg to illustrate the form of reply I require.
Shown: value=160 unit=mmHg
